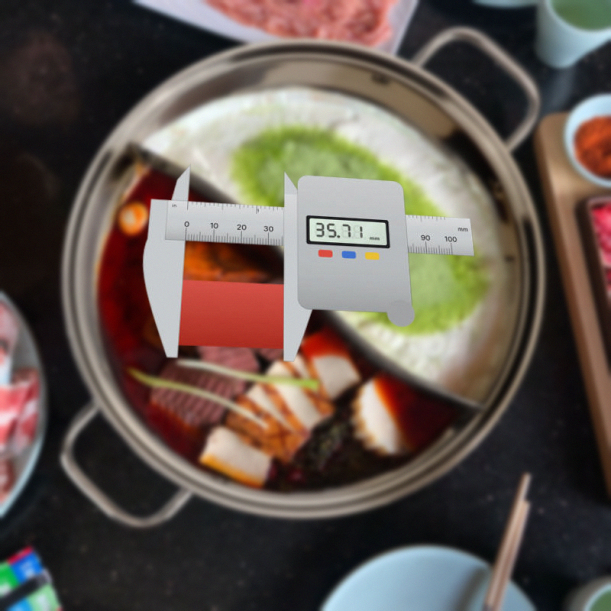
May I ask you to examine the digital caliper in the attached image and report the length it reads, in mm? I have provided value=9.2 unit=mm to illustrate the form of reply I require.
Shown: value=35.71 unit=mm
